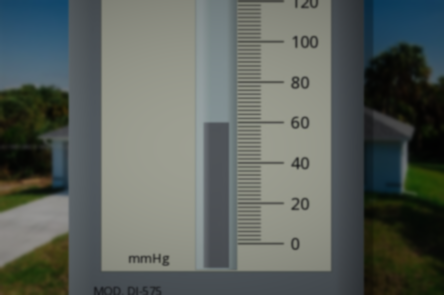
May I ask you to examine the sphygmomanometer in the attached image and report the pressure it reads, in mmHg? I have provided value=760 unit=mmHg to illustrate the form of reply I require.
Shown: value=60 unit=mmHg
